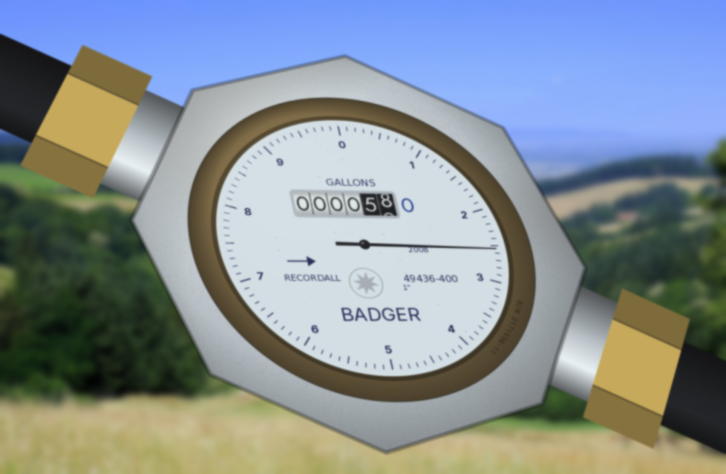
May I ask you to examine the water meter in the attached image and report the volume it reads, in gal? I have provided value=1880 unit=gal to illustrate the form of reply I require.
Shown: value=582.5 unit=gal
